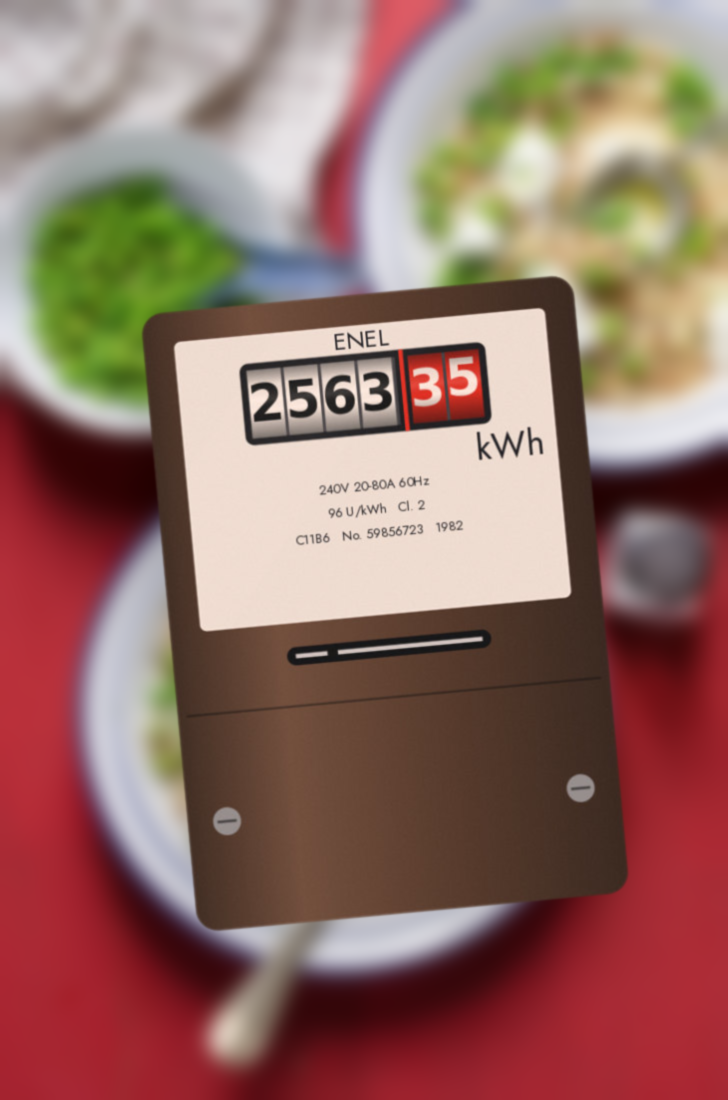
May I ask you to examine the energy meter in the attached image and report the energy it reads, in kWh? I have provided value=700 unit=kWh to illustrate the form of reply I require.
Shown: value=2563.35 unit=kWh
